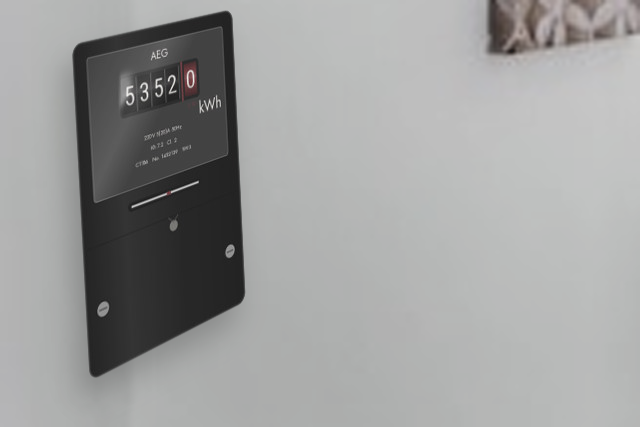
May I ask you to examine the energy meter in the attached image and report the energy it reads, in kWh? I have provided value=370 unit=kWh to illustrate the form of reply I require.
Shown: value=5352.0 unit=kWh
